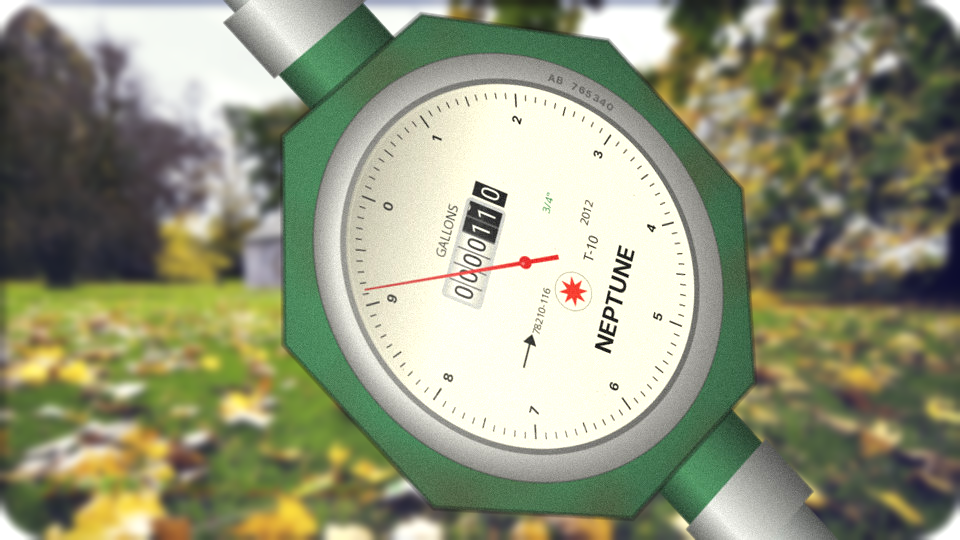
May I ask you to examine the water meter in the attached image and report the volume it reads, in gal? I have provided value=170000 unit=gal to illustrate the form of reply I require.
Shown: value=109.1 unit=gal
